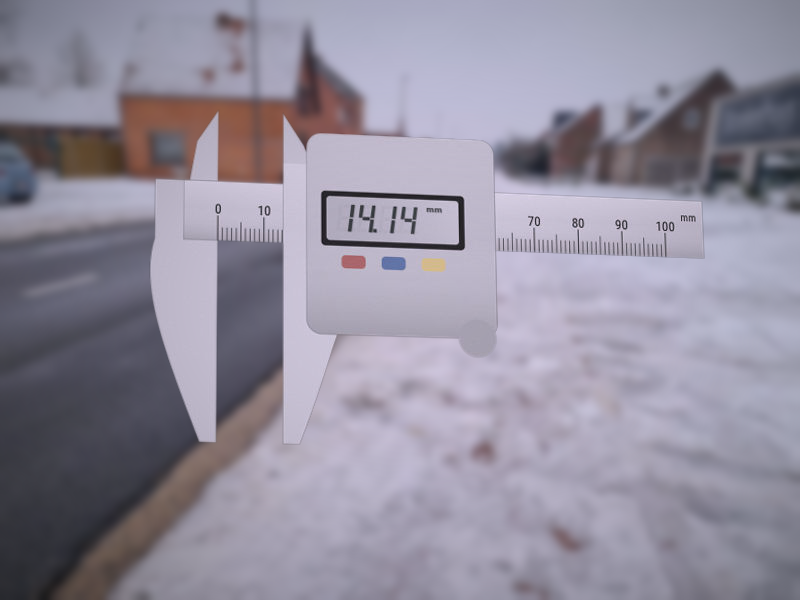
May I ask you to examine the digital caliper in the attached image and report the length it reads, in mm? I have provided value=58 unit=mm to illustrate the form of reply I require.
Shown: value=14.14 unit=mm
